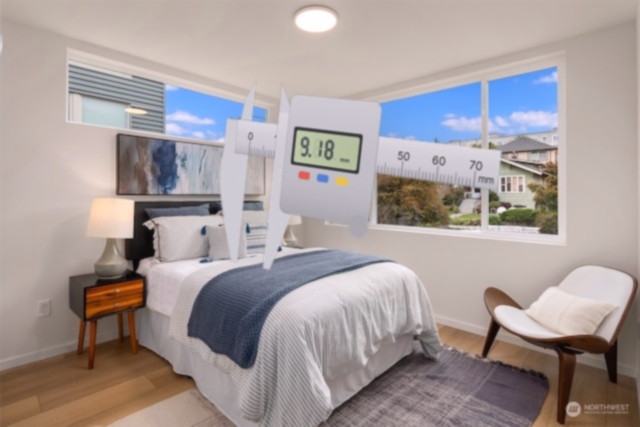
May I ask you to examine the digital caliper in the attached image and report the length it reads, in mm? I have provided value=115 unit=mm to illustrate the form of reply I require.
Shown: value=9.18 unit=mm
